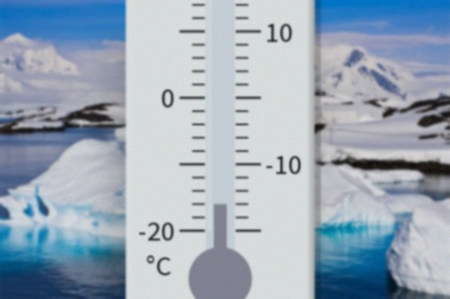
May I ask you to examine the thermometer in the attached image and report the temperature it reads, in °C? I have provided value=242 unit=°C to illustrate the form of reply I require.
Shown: value=-16 unit=°C
